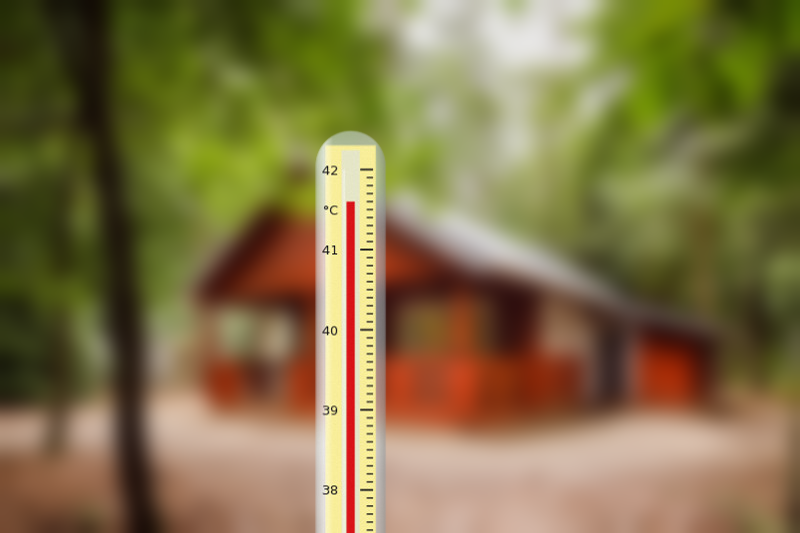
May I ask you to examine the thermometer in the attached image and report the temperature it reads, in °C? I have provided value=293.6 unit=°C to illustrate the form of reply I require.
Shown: value=41.6 unit=°C
